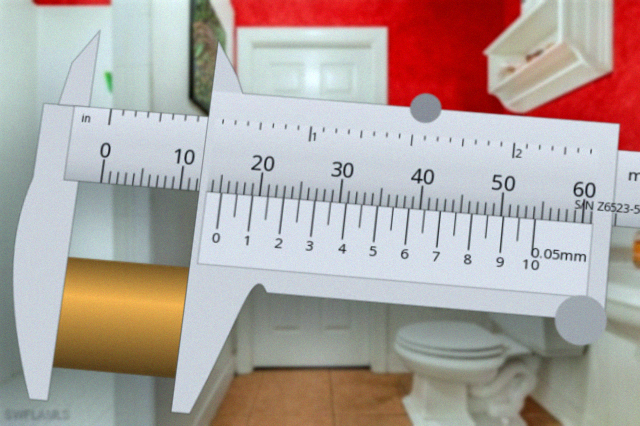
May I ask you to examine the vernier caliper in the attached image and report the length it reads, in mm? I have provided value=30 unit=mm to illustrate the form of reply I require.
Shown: value=15.2 unit=mm
